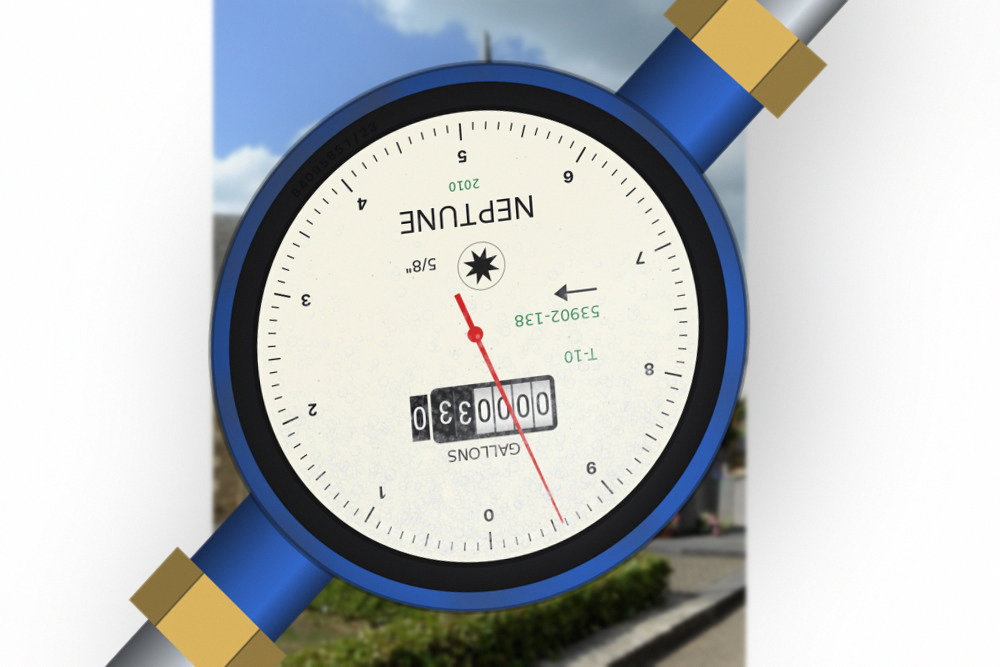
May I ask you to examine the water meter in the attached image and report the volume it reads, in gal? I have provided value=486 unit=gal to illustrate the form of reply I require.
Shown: value=329.4 unit=gal
